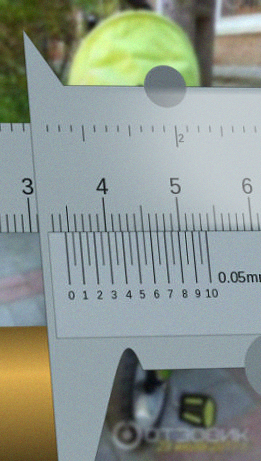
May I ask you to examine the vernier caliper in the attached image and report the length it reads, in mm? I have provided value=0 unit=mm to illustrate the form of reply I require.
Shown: value=34.6 unit=mm
